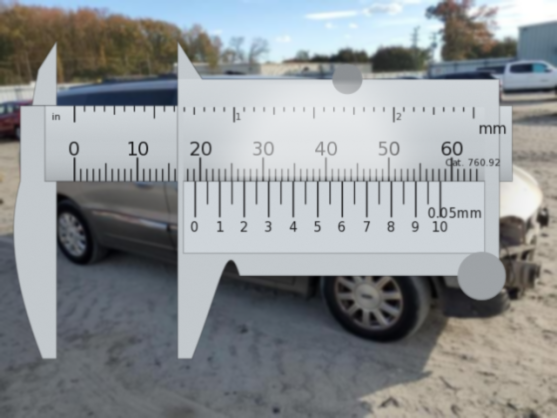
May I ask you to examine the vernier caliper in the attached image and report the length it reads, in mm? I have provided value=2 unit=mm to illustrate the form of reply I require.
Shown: value=19.2 unit=mm
